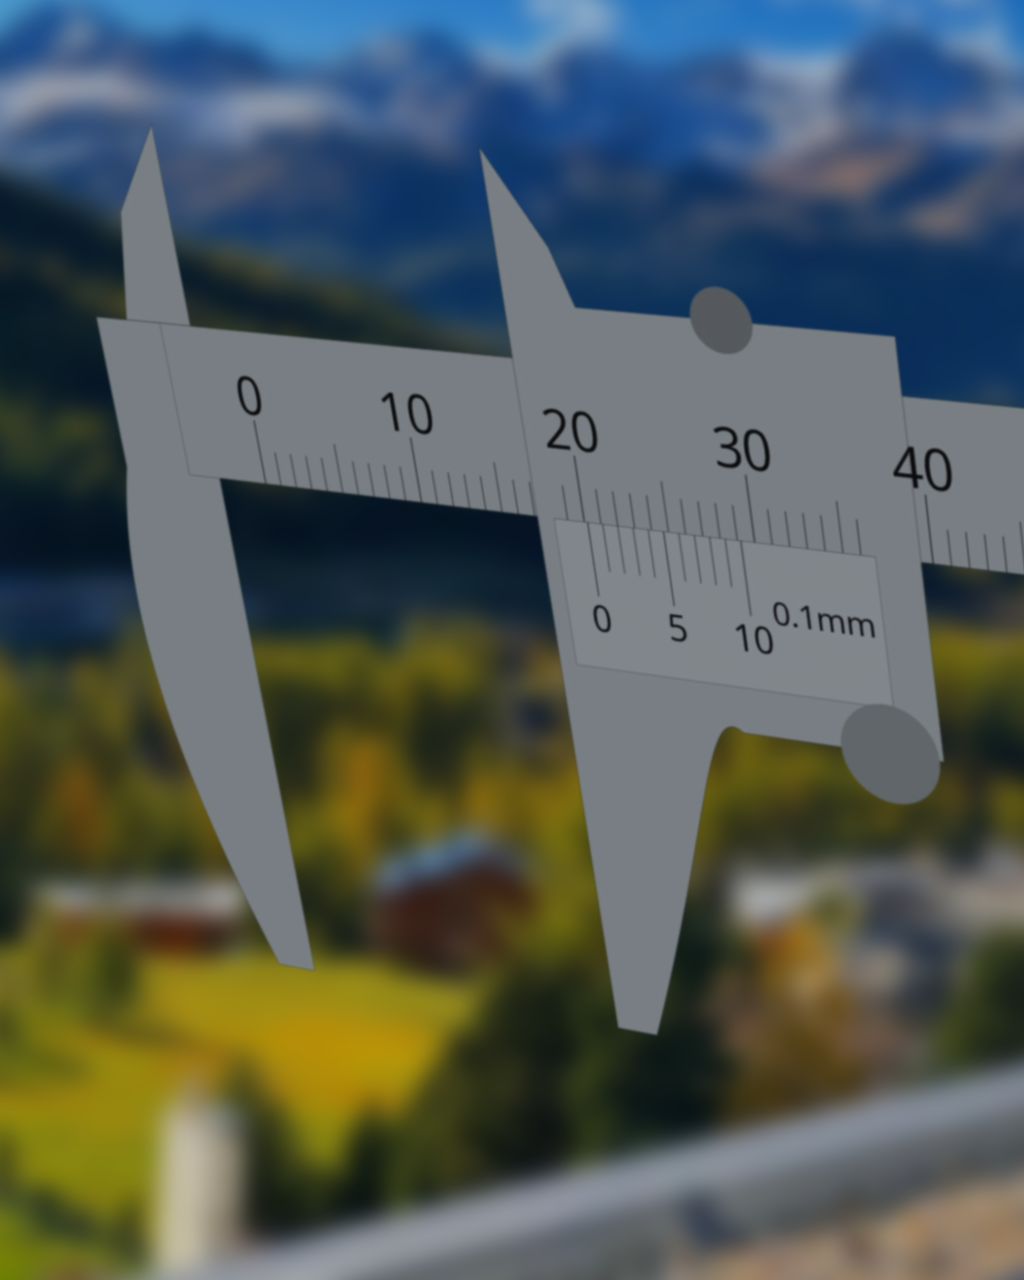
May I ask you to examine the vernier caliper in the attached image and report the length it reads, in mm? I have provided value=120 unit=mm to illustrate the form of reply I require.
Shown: value=20.2 unit=mm
